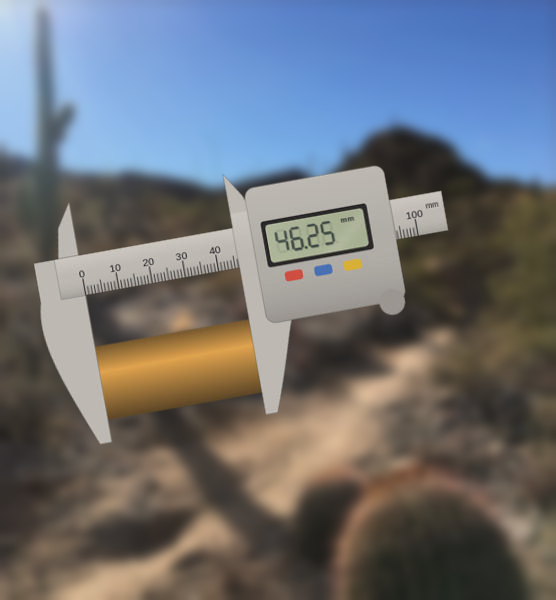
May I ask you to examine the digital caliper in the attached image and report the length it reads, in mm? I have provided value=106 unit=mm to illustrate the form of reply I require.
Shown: value=46.25 unit=mm
